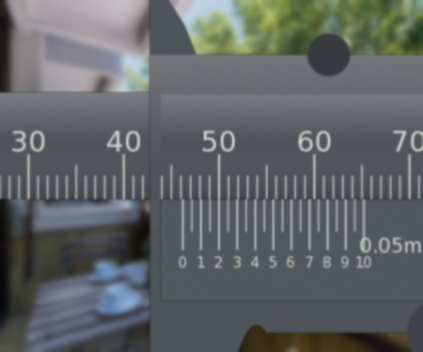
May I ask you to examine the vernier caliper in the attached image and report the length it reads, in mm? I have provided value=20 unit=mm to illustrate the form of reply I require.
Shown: value=46.2 unit=mm
